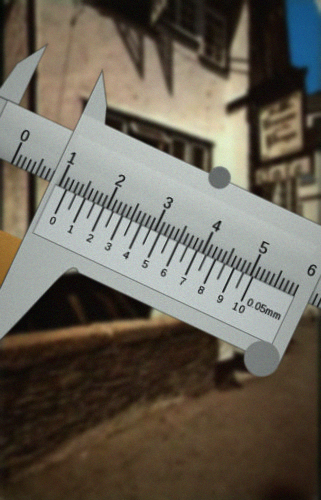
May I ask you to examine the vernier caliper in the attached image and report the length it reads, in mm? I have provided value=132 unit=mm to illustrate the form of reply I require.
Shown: value=11.5 unit=mm
